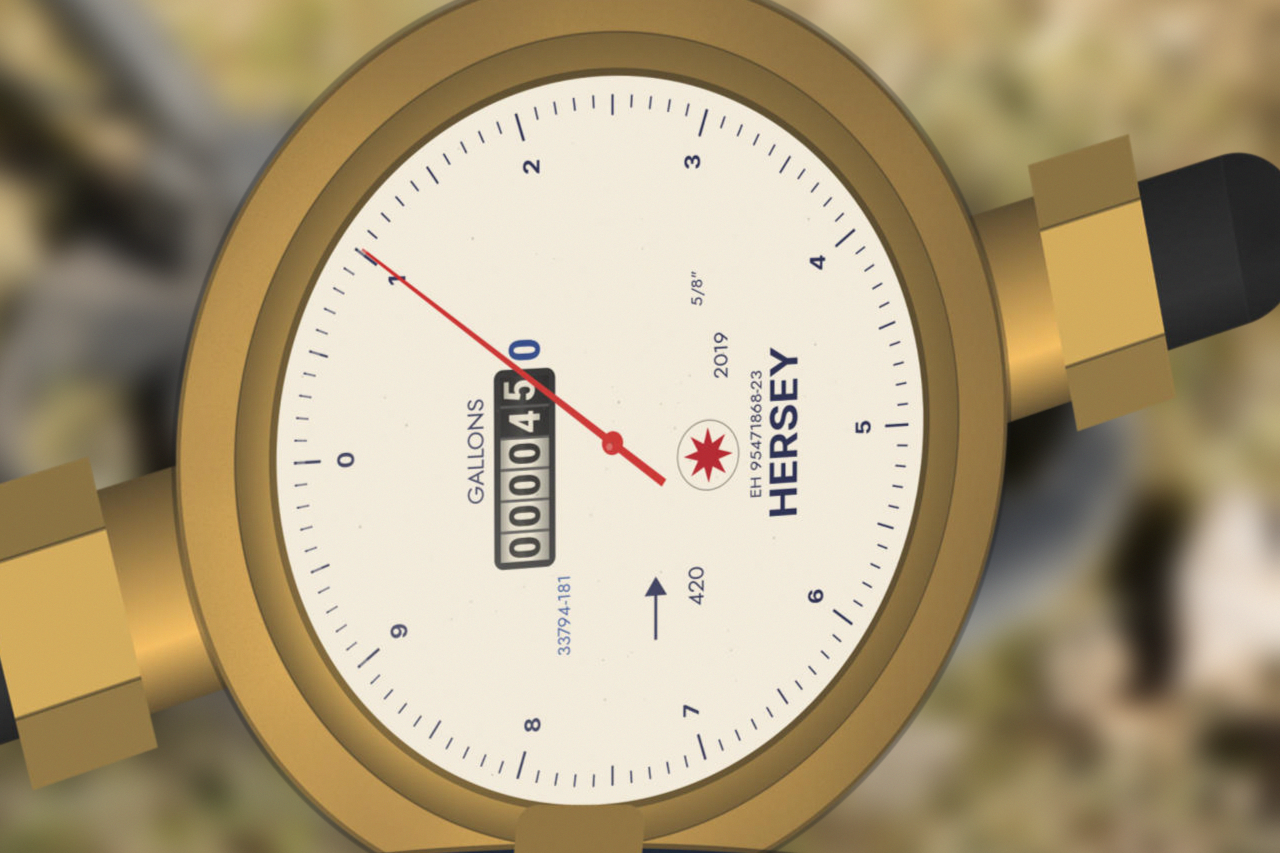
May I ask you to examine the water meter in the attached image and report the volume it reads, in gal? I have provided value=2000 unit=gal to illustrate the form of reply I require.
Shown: value=451.0 unit=gal
